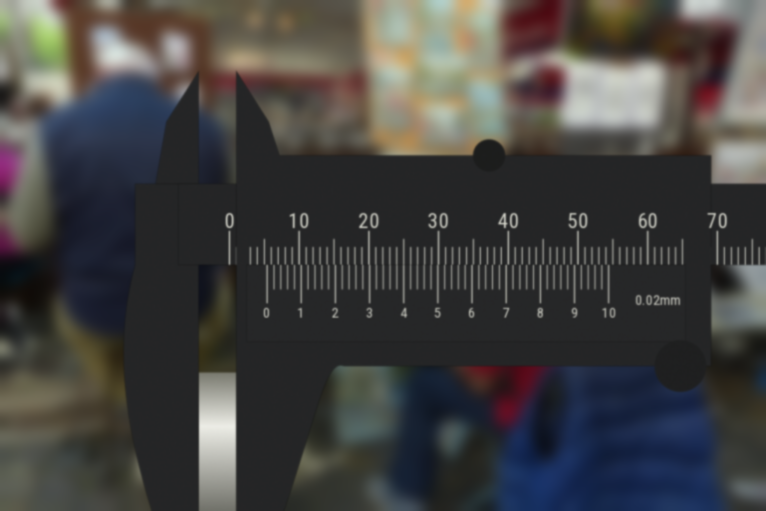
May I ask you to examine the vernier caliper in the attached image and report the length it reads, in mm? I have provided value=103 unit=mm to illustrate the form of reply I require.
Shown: value=5.4 unit=mm
